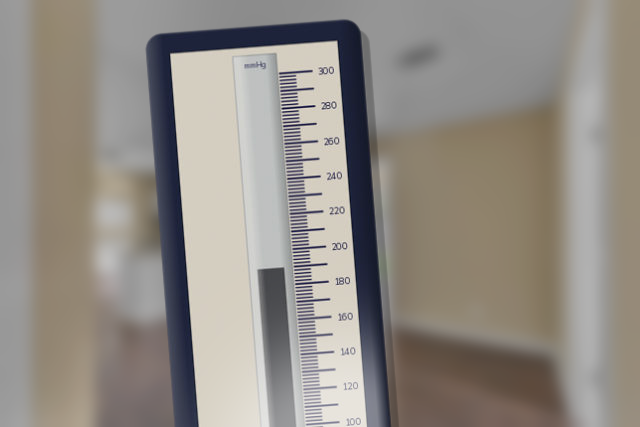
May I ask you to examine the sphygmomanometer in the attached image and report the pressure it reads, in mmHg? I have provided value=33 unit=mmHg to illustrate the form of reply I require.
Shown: value=190 unit=mmHg
